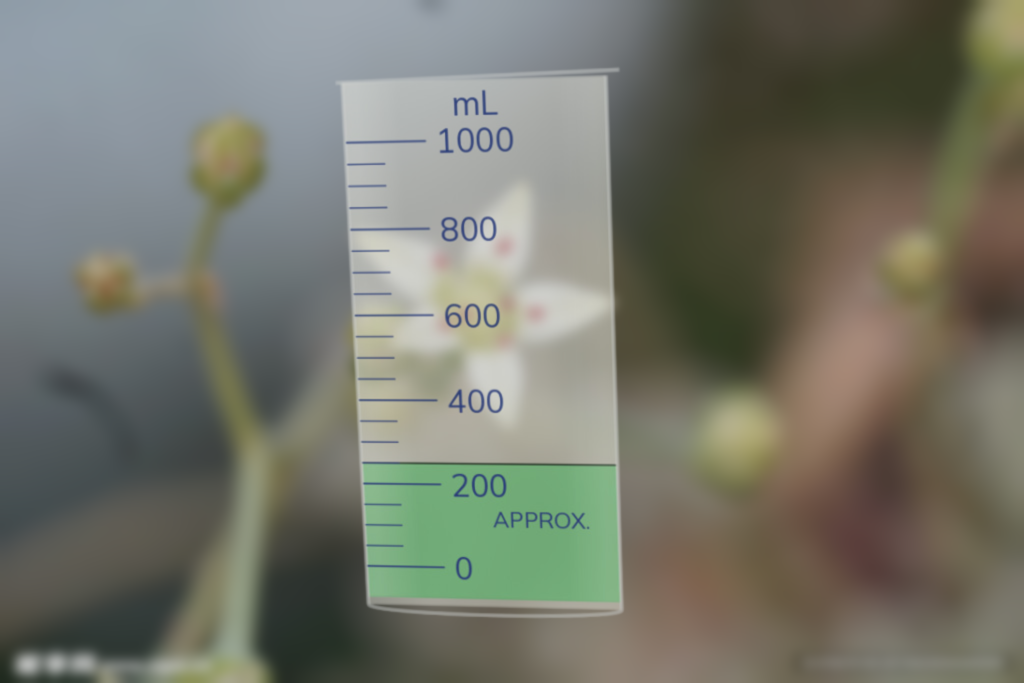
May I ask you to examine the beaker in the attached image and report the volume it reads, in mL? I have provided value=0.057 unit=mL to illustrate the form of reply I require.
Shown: value=250 unit=mL
